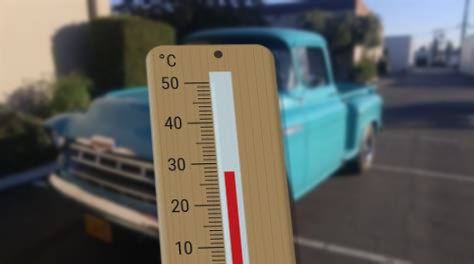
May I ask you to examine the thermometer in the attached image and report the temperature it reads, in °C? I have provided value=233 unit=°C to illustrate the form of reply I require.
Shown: value=28 unit=°C
